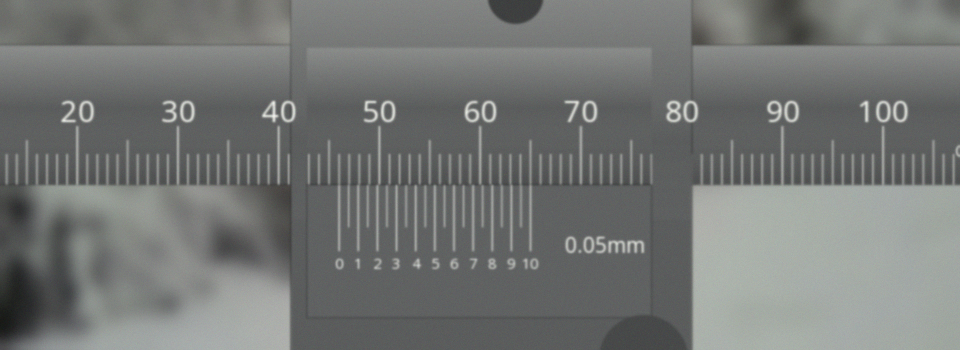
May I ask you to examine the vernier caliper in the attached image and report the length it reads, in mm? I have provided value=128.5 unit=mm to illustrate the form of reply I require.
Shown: value=46.0 unit=mm
